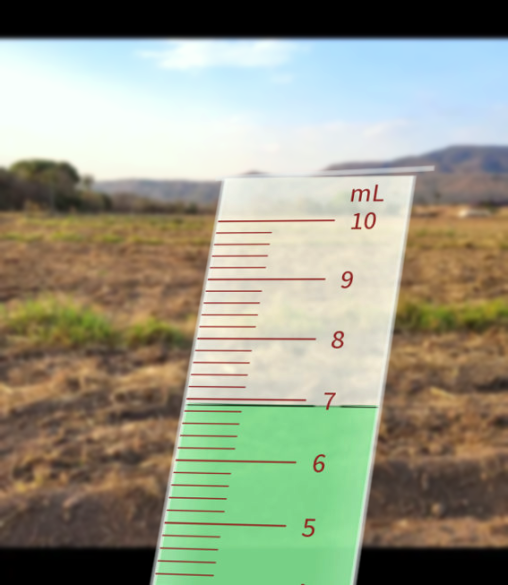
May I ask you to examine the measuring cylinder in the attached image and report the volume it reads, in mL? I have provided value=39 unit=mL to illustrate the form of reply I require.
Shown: value=6.9 unit=mL
